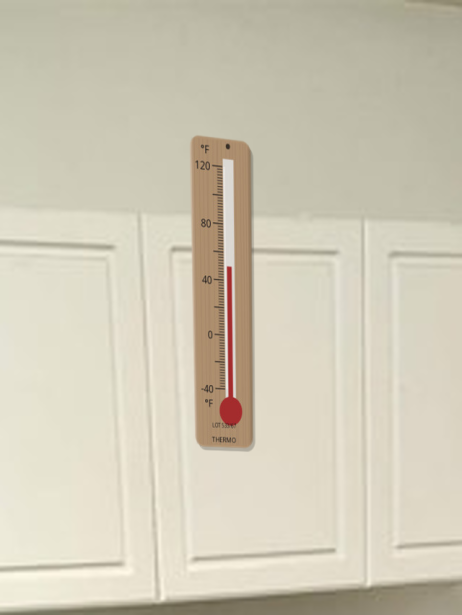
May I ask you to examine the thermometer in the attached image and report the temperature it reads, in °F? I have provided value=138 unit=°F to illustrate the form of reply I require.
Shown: value=50 unit=°F
